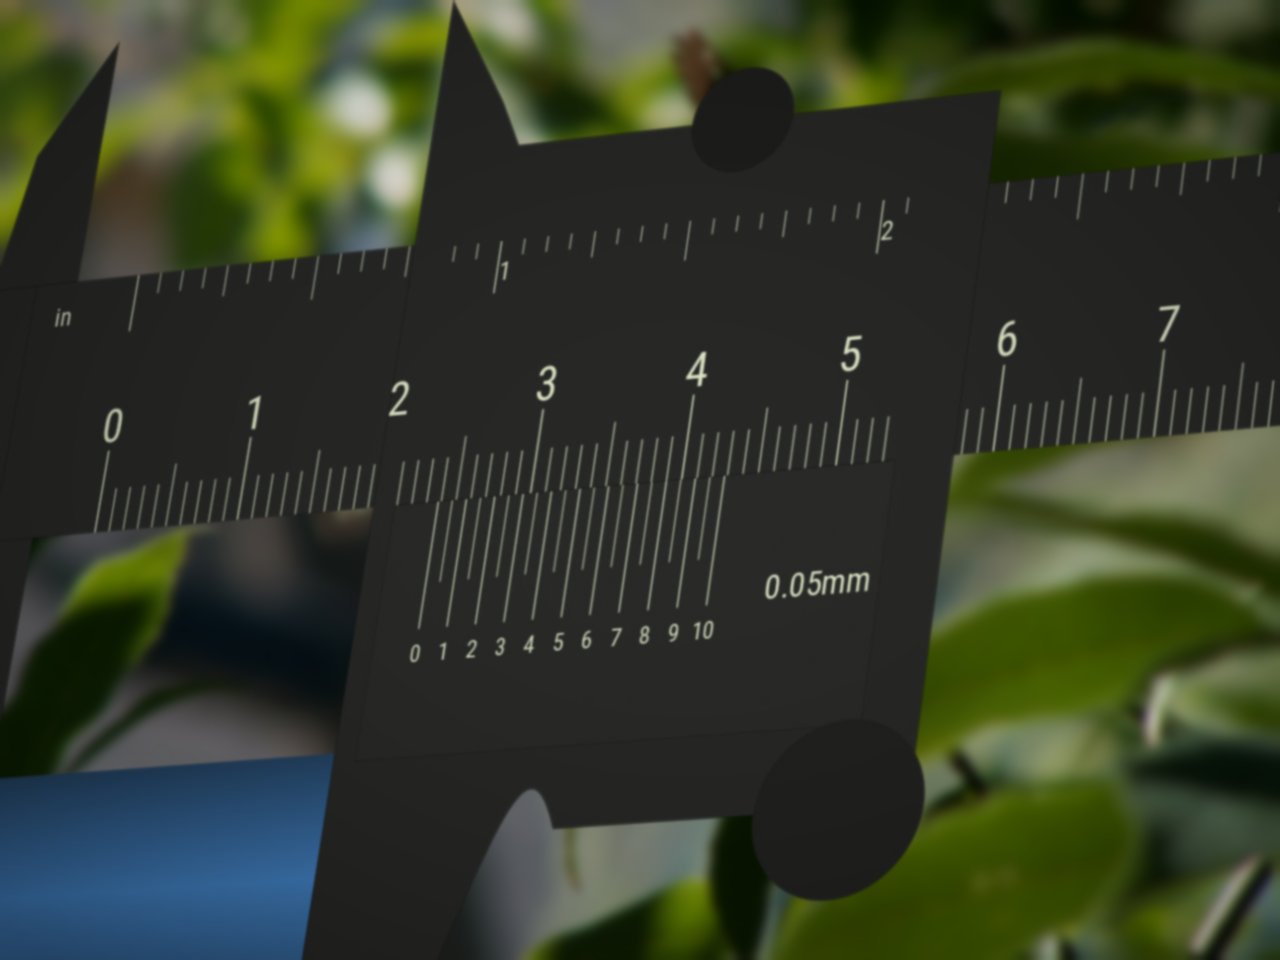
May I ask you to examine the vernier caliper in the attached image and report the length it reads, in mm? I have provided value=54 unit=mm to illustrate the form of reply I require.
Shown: value=23.8 unit=mm
